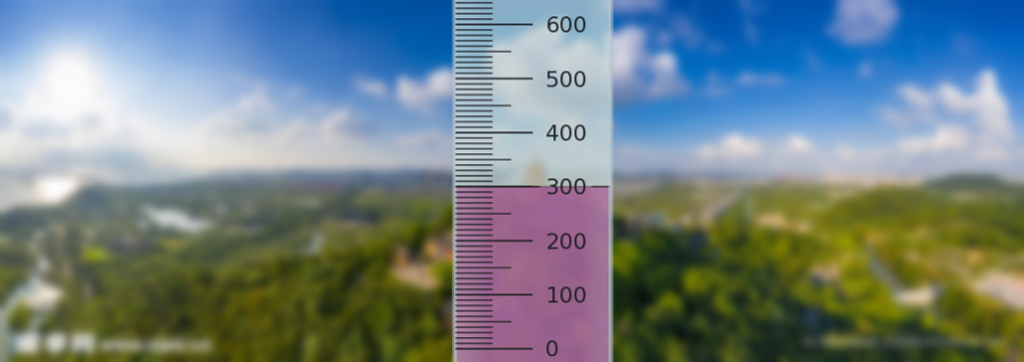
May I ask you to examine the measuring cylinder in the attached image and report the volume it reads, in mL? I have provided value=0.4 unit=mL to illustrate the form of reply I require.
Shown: value=300 unit=mL
